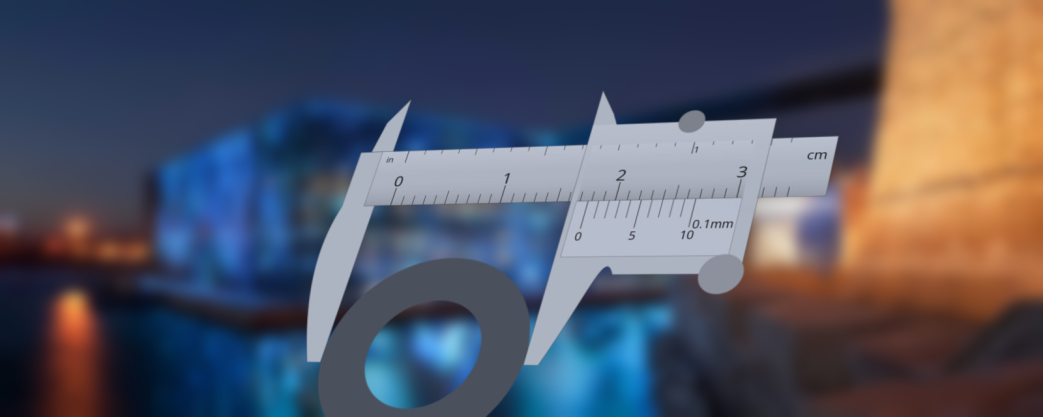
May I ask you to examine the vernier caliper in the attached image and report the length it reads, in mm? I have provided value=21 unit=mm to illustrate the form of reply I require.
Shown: value=17.7 unit=mm
